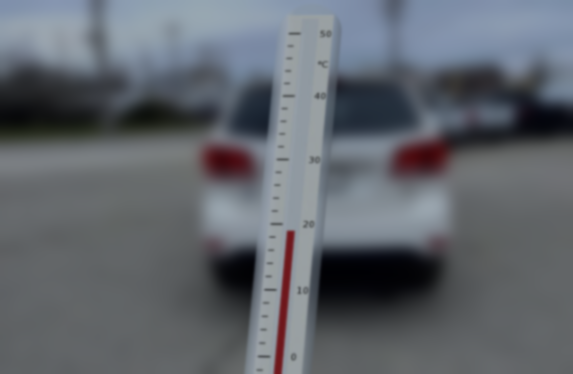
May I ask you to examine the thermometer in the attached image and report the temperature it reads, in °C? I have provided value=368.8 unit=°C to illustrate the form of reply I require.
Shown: value=19 unit=°C
